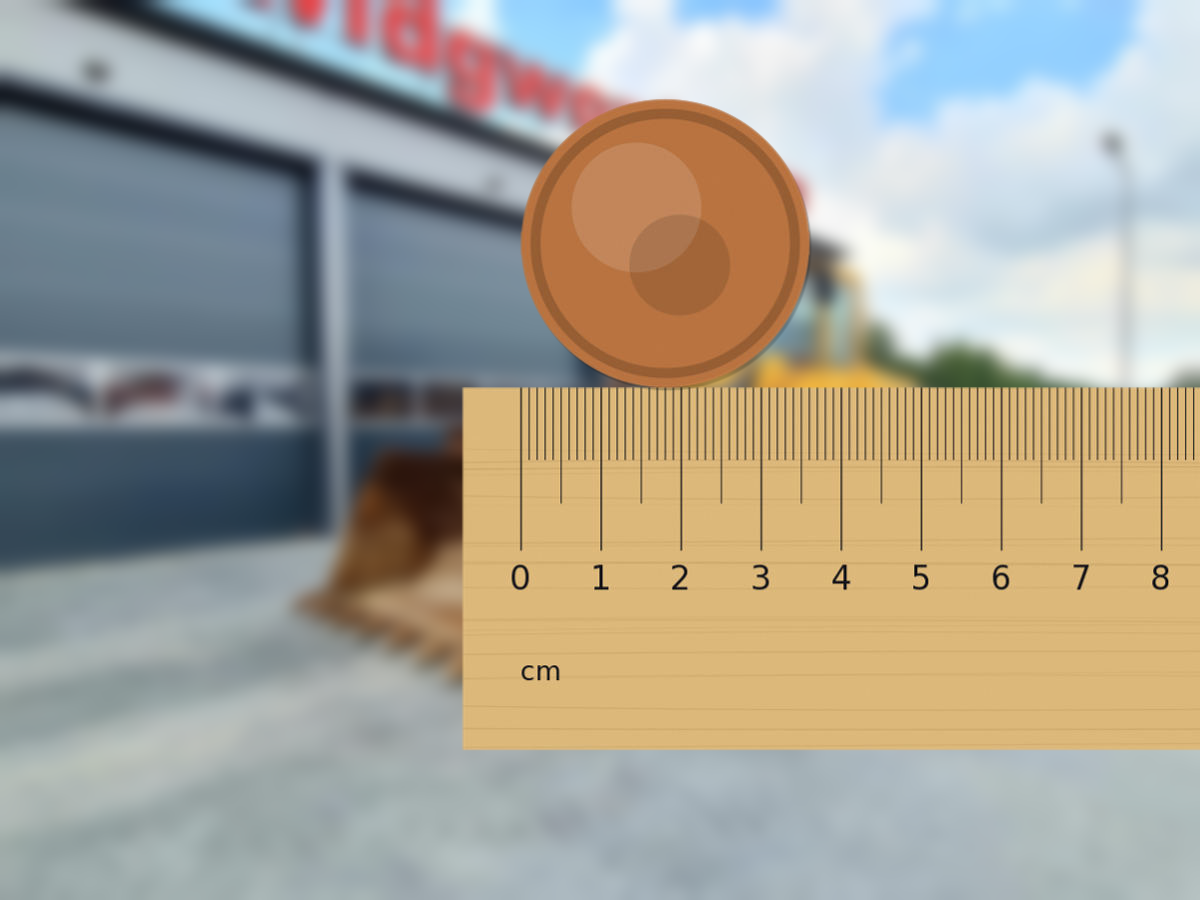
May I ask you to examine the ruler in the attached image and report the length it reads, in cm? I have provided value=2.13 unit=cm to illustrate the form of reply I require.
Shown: value=3.6 unit=cm
